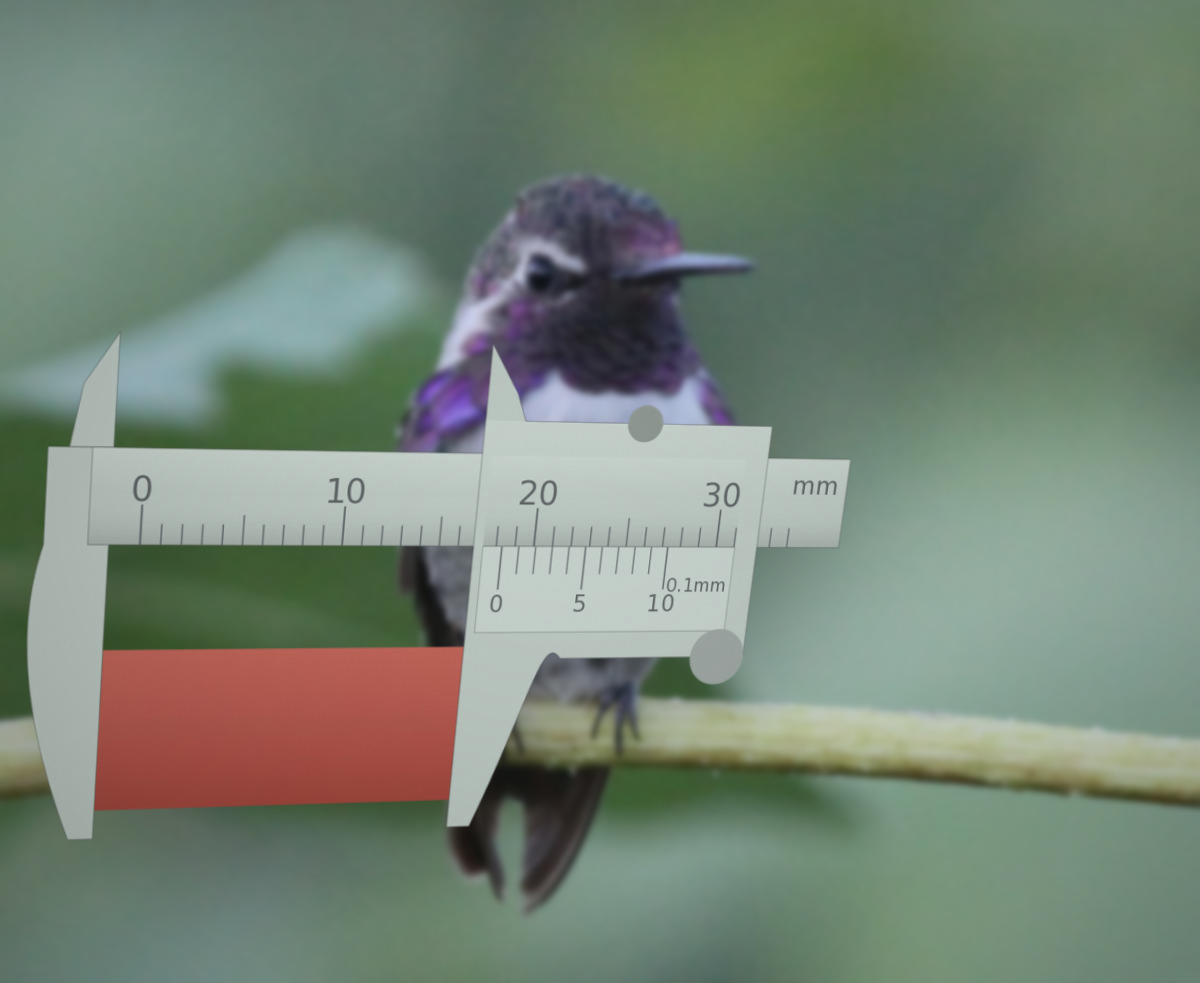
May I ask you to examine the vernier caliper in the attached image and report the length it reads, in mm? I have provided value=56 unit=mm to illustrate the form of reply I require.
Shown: value=18.3 unit=mm
